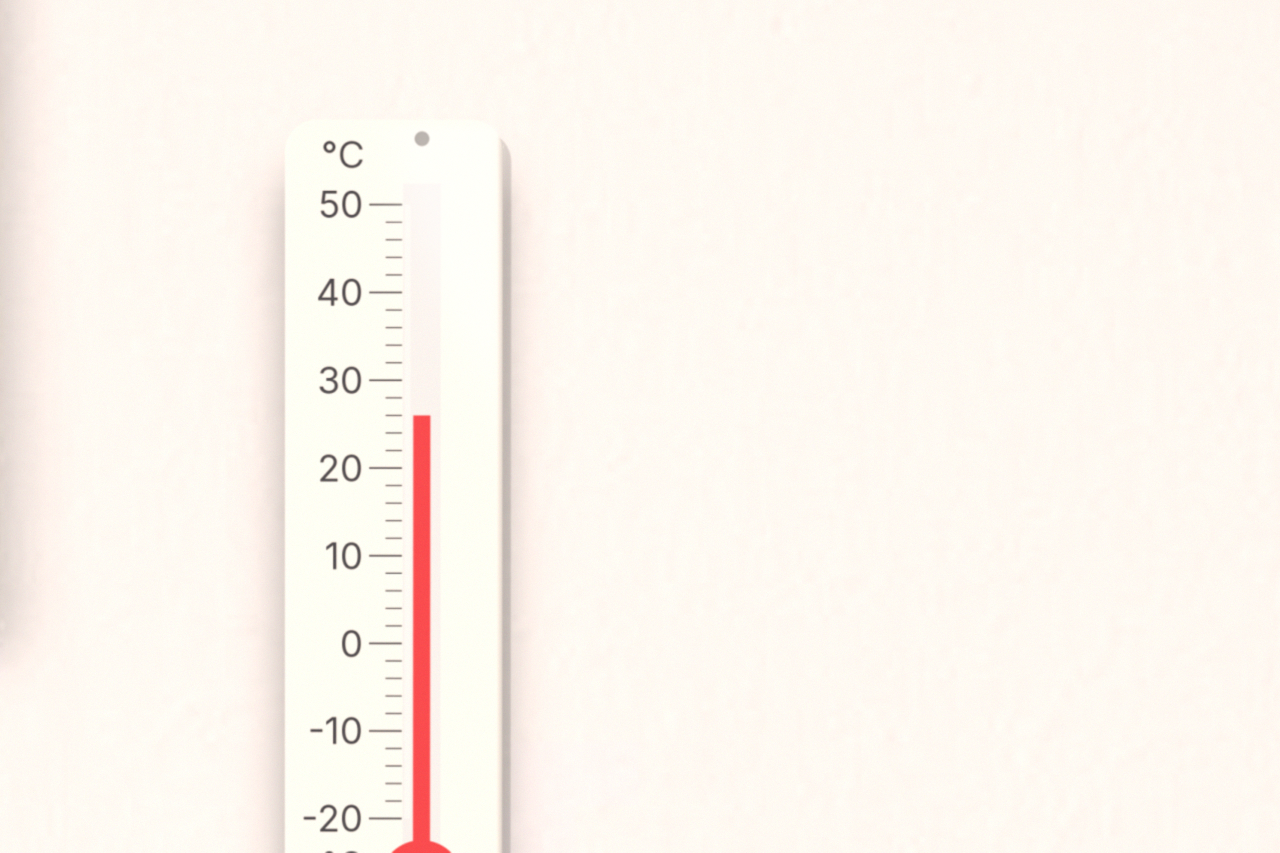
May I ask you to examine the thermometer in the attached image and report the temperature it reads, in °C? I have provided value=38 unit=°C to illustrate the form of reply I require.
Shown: value=26 unit=°C
